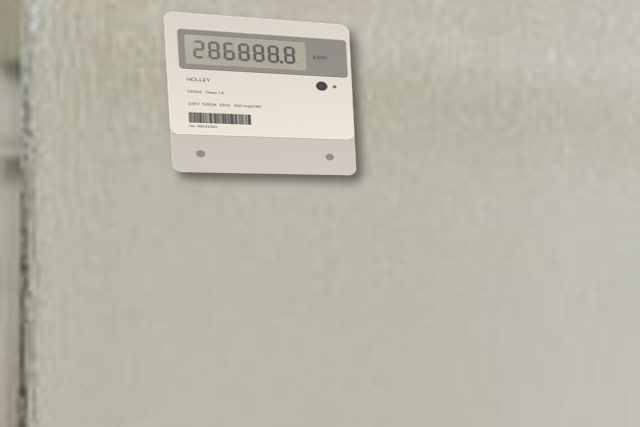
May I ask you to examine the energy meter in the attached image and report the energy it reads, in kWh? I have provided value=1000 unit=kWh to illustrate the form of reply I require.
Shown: value=286888.8 unit=kWh
